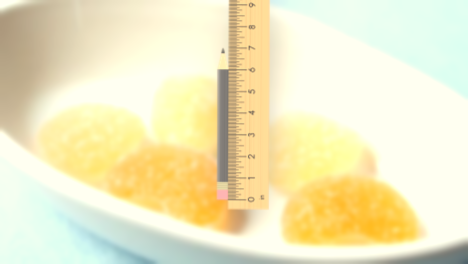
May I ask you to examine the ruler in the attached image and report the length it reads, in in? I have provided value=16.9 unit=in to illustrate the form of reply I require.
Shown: value=7 unit=in
